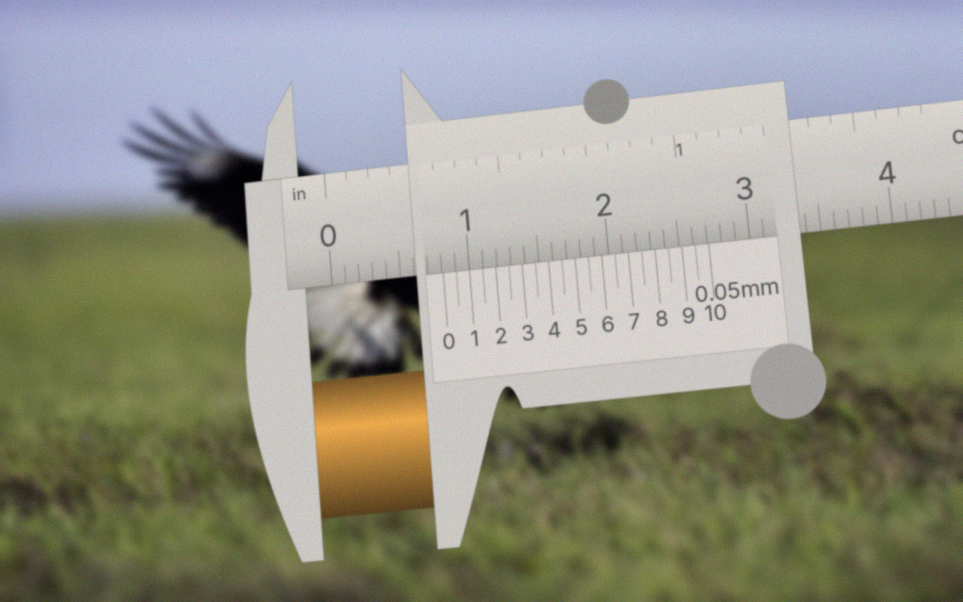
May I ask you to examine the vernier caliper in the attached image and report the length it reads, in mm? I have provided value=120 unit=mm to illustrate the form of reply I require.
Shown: value=8.1 unit=mm
